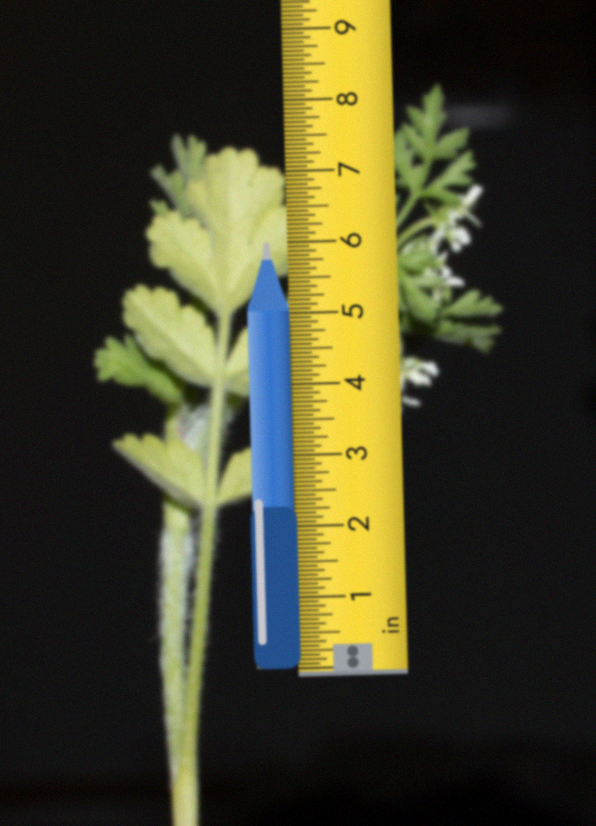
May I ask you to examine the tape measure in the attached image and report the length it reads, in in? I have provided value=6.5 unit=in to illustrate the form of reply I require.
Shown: value=6 unit=in
